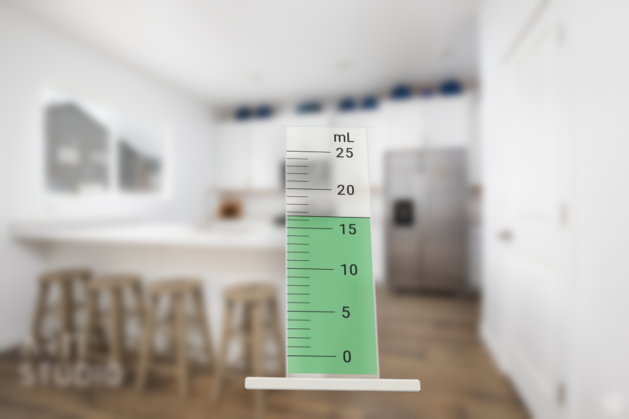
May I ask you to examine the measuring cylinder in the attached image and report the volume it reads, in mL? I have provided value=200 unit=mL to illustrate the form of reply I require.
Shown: value=16.5 unit=mL
